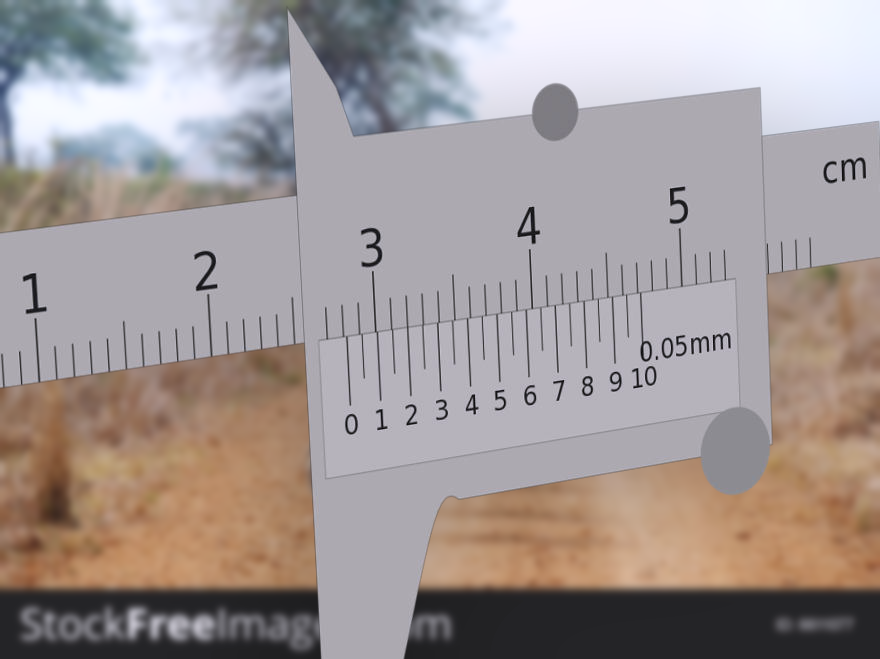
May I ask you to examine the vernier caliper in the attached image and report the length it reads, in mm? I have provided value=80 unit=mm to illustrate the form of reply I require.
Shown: value=28.2 unit=mm
